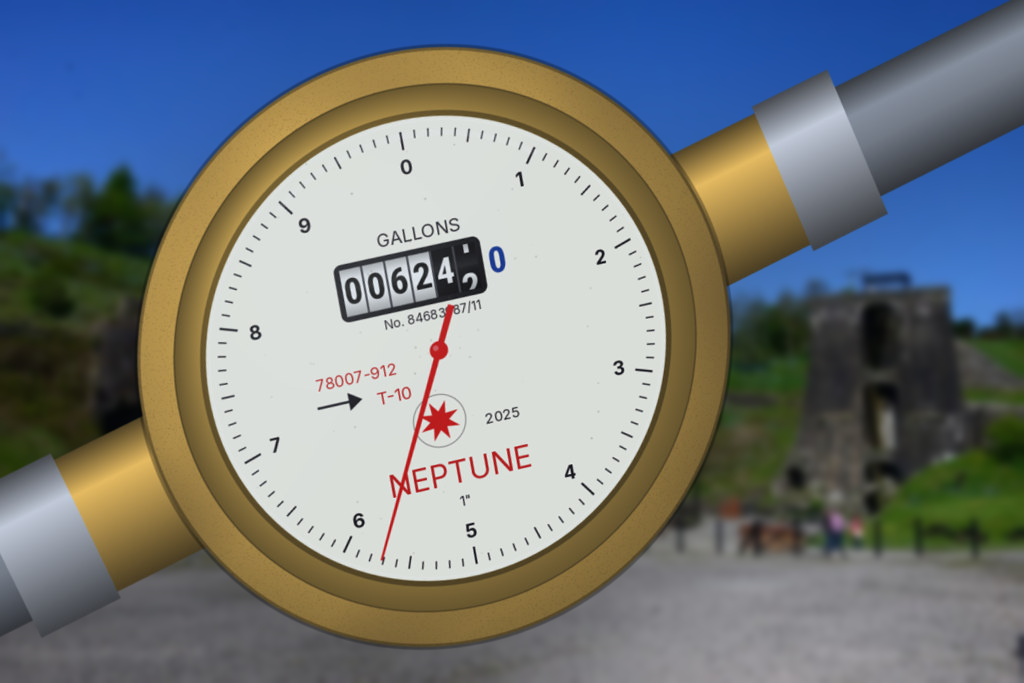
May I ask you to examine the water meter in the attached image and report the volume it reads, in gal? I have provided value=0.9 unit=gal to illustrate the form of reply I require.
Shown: value=62415.7 unit=gal
